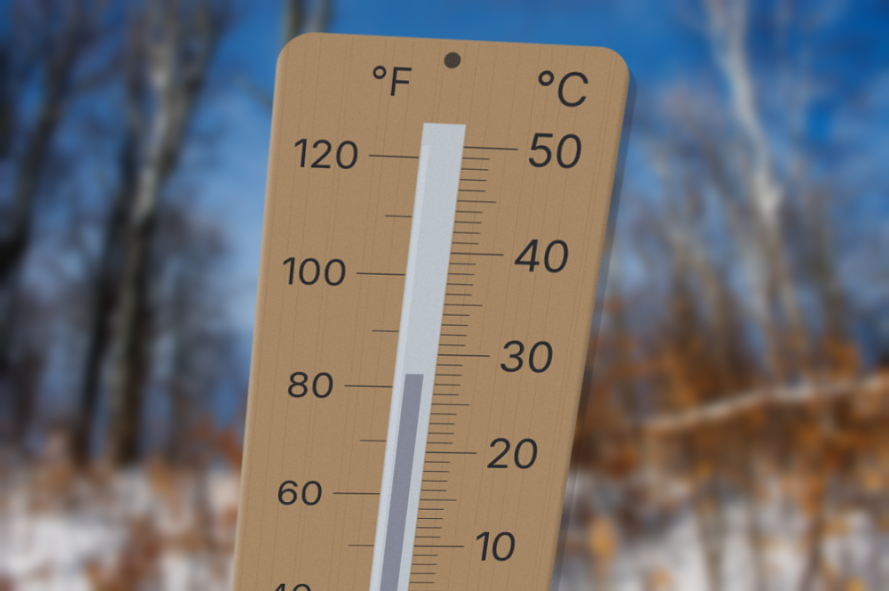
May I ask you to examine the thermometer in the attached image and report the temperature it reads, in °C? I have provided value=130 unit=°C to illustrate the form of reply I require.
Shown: value=28 unit=°C
